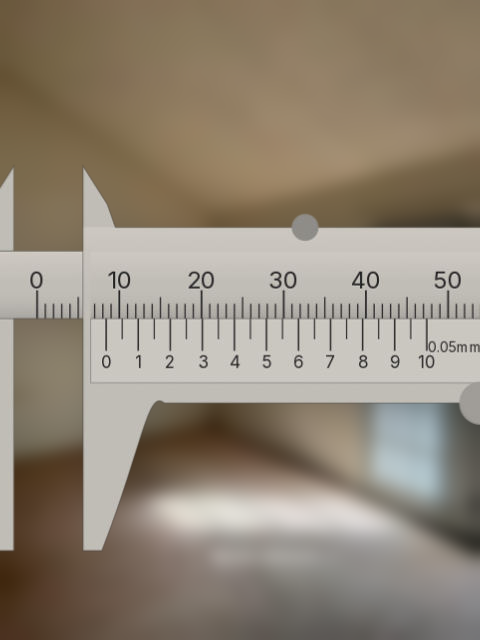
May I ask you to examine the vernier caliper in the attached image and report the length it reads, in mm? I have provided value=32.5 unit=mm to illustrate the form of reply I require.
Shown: value=8.4 unit=mm
